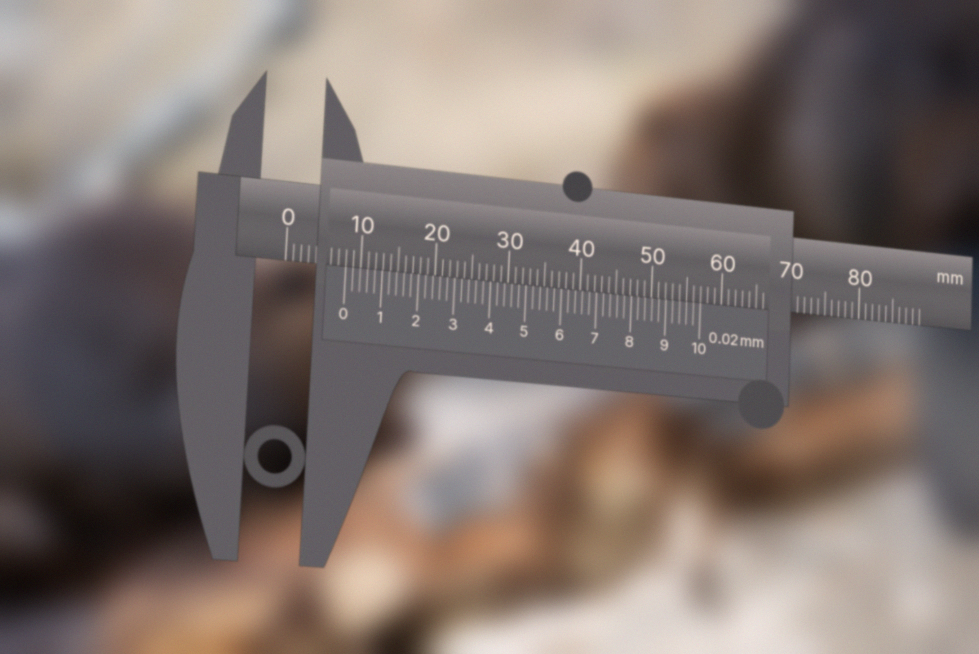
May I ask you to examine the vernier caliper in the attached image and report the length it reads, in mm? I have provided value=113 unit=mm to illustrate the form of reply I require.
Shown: value=8.0 unit=mm
